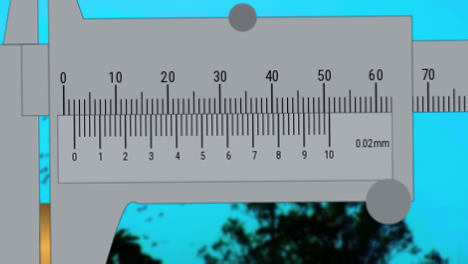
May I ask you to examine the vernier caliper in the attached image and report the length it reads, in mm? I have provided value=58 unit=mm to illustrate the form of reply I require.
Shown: value=2.0 unit=mm
